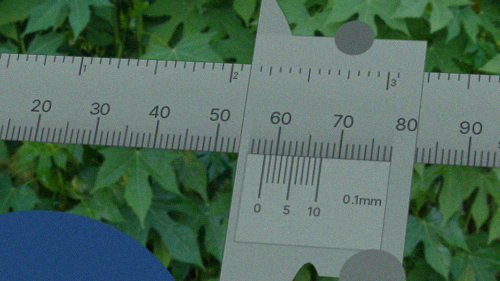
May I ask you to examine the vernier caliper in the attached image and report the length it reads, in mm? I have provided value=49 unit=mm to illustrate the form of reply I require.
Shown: value=58.2 unit=mm
